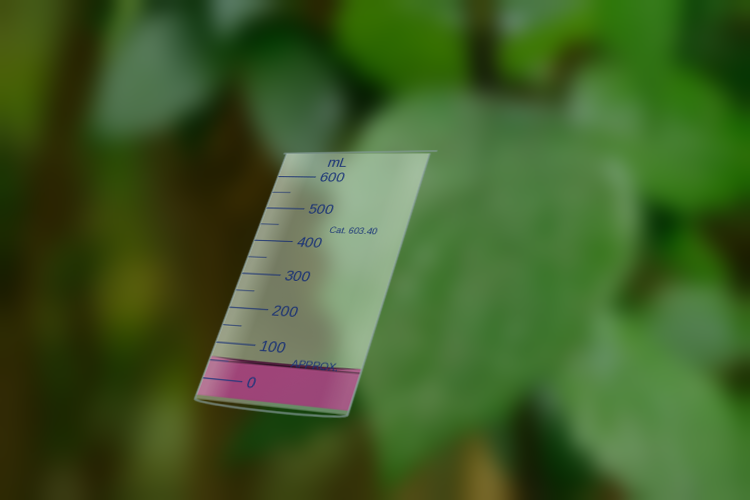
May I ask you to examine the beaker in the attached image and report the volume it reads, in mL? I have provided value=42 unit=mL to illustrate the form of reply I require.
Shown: value=50 unit=mL
